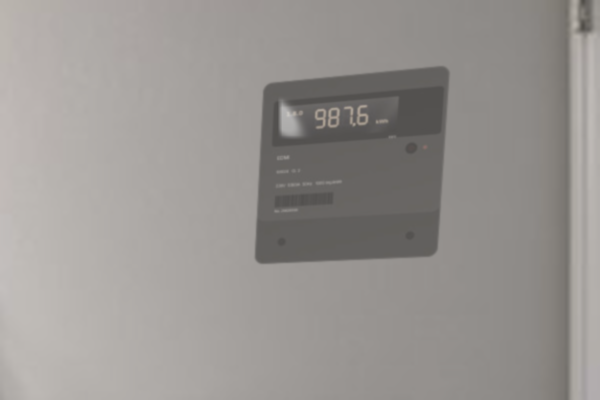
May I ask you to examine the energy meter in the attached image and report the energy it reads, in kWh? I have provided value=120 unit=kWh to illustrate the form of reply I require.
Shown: value=987.6 unit=kWh
